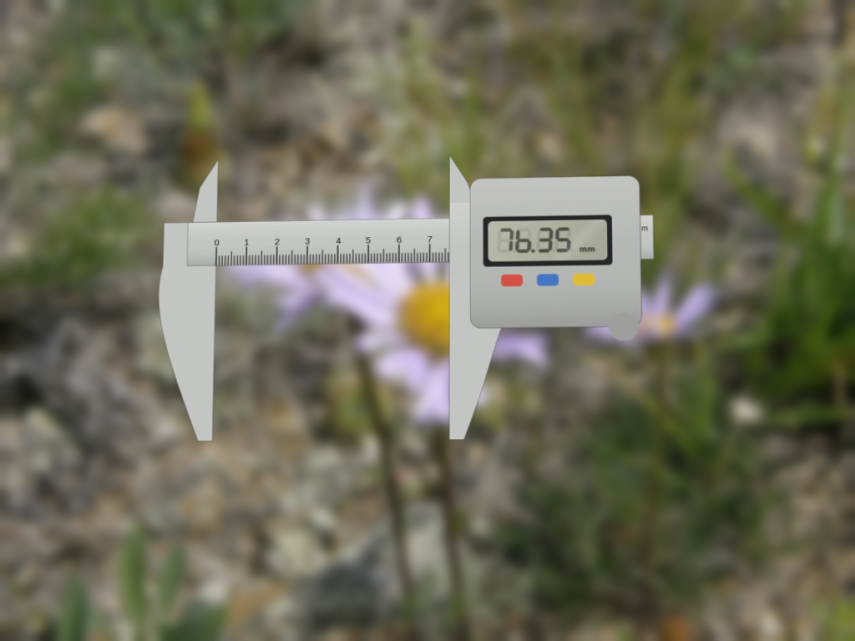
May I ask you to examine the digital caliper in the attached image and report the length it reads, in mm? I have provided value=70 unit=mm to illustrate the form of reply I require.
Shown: value=76.35 unit=mm
